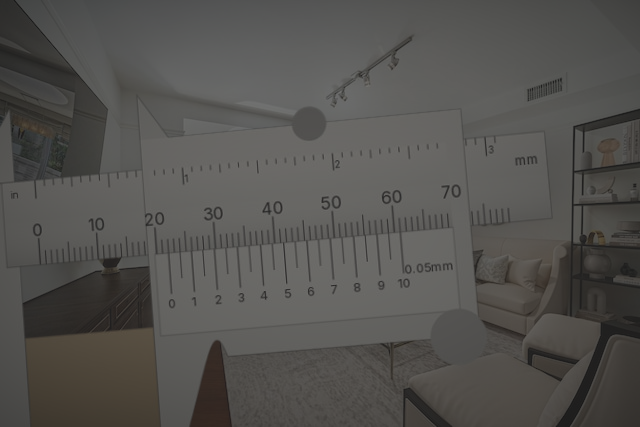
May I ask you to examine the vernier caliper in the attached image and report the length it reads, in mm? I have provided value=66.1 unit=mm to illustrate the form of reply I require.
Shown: value=22.0 unit=mm
